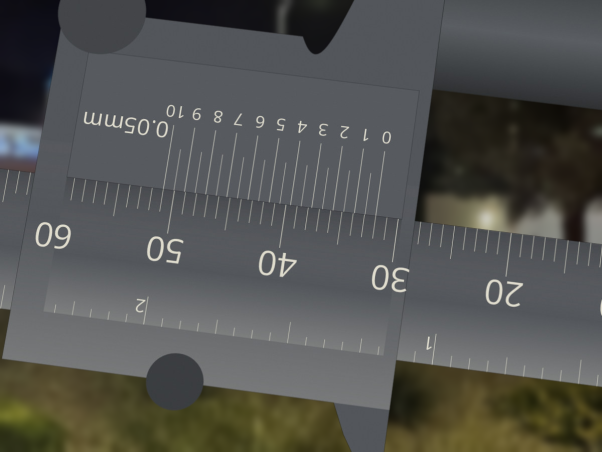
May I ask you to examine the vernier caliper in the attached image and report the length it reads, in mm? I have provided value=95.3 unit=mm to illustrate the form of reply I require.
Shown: value=32.0 unit=mm
